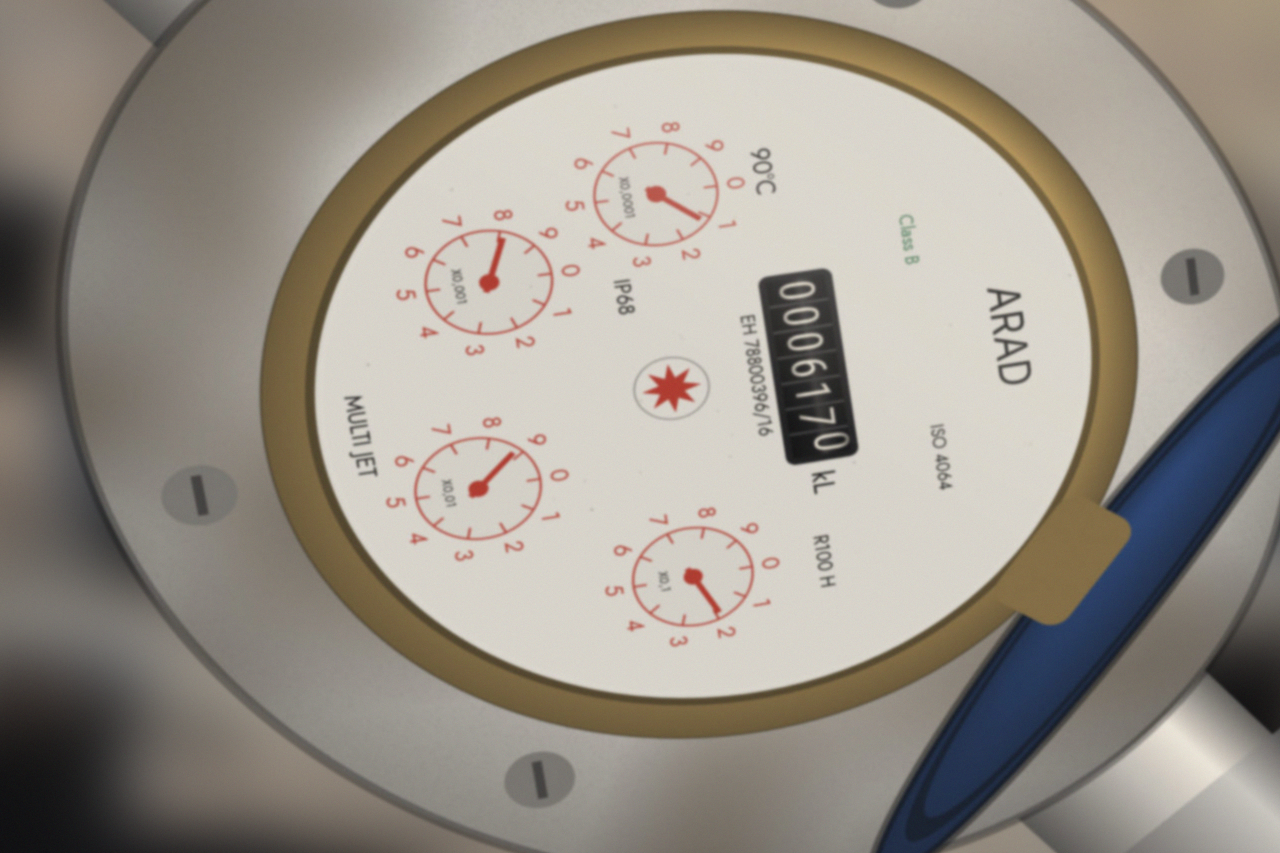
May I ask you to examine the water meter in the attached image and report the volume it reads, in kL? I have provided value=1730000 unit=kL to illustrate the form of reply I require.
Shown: value=6170.1881 unit=kL
